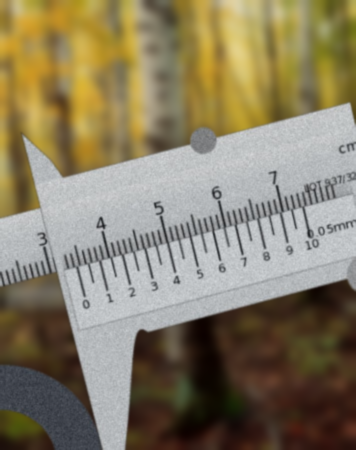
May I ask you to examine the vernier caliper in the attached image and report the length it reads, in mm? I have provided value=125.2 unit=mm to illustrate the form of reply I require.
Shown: value=34.5 unit=mm
